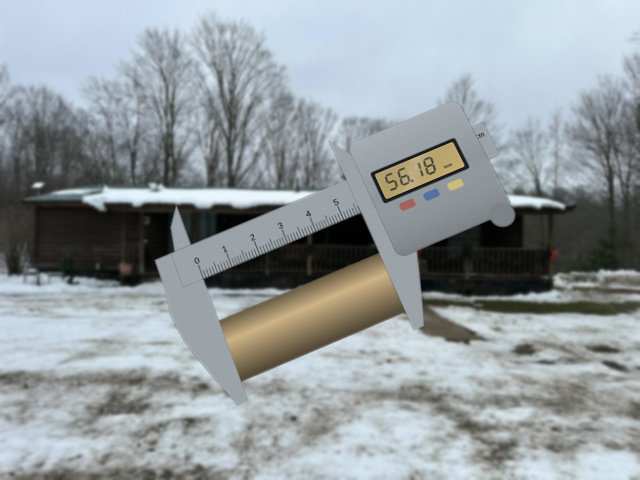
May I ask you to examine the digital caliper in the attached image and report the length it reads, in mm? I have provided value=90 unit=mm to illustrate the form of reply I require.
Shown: value=56.18 unit=mm
